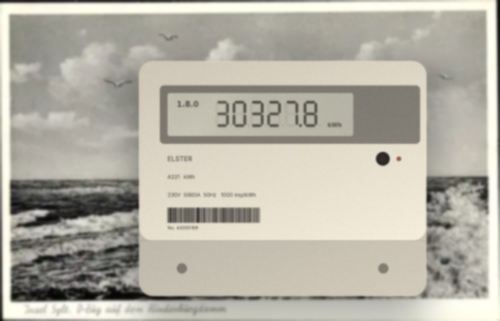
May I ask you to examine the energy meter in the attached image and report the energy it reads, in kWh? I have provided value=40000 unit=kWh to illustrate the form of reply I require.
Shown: value=30327.8 unit=kWh
